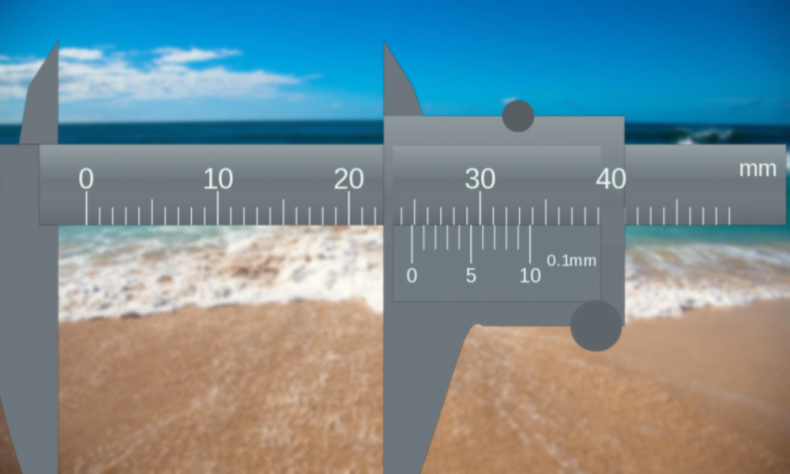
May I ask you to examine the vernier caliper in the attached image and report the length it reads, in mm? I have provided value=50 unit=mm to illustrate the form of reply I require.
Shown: value=24.8 unit=mm
